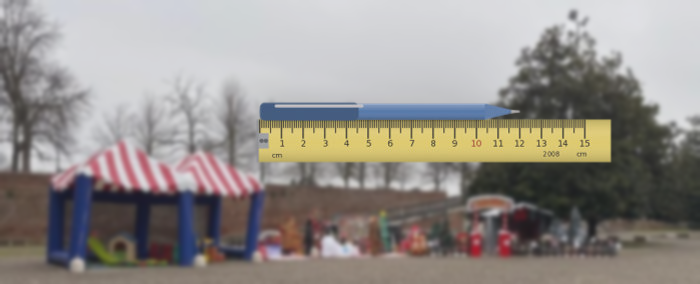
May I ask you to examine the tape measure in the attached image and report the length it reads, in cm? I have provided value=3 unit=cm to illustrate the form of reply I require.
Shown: value=12 unit=cm
